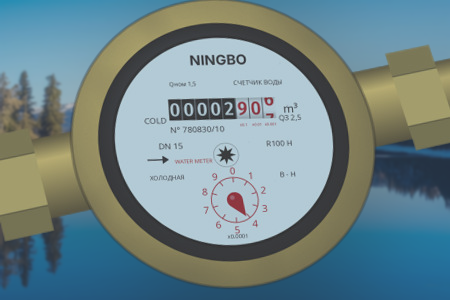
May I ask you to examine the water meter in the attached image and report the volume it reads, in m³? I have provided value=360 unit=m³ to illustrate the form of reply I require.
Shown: value=2.9064 unit=m³
